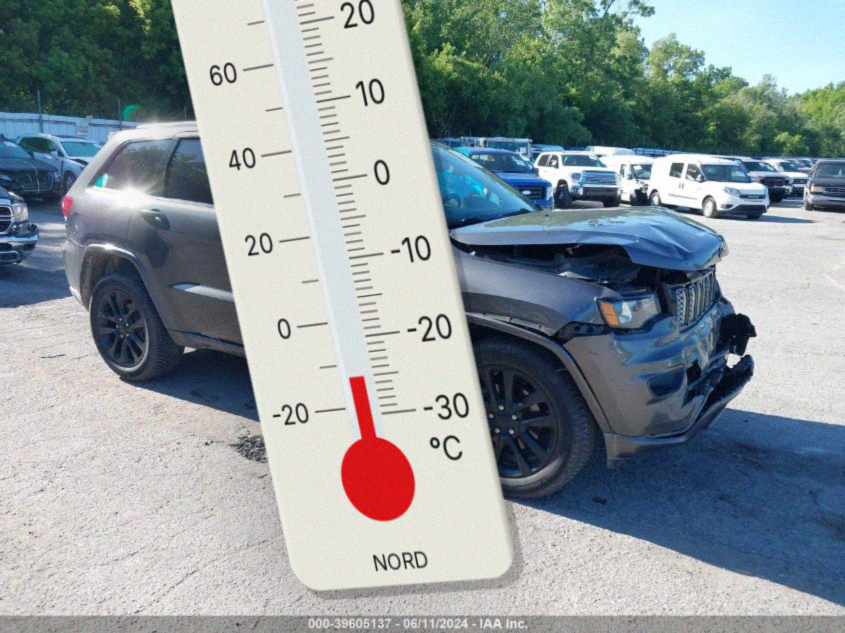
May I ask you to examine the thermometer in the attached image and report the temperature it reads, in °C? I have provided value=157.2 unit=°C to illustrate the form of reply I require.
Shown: value=-25 unit=°C
